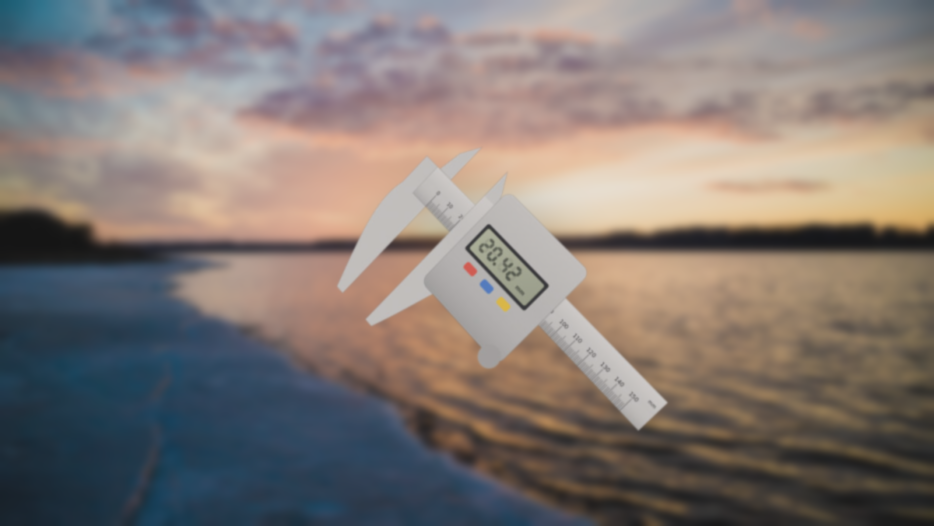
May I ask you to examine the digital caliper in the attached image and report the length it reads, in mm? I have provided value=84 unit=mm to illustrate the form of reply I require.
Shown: value=20.42 unit=mm
